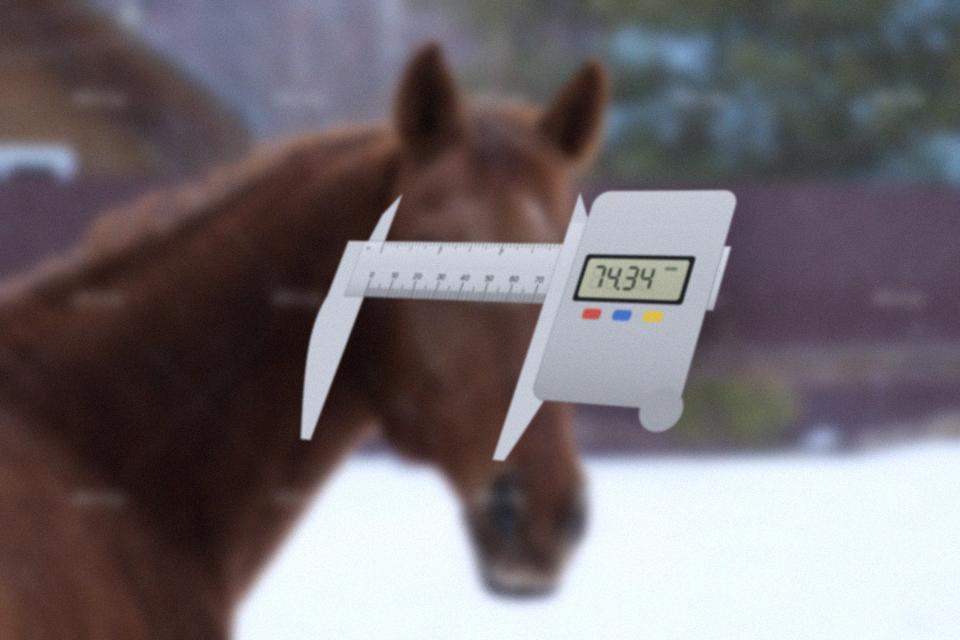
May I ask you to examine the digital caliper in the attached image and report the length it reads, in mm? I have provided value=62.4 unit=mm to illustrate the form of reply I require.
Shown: value=74.34 unit=mm
